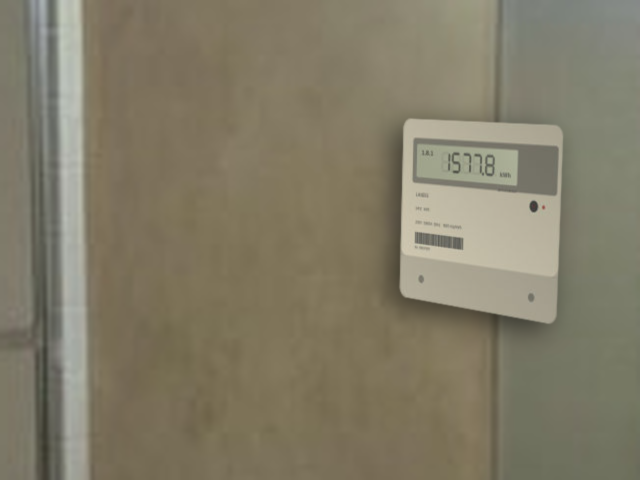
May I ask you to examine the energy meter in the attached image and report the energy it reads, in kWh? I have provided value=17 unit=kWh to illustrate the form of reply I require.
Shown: value=1577.8 unit=kWh
